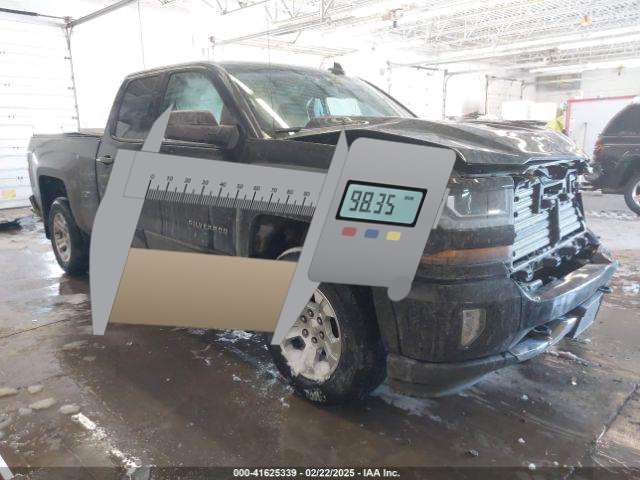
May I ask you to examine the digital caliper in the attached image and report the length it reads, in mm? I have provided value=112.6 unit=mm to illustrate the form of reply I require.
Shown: value=98.35 unit=mm
